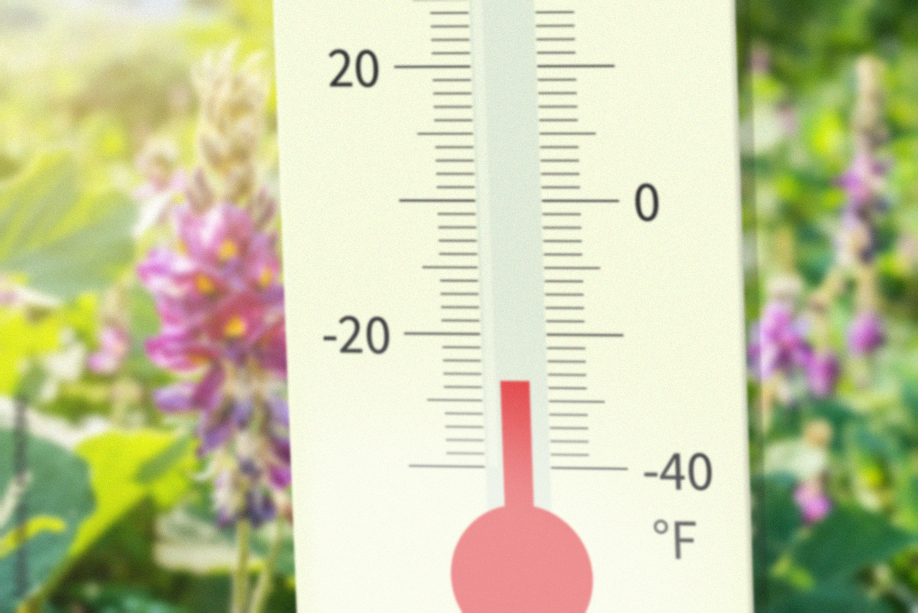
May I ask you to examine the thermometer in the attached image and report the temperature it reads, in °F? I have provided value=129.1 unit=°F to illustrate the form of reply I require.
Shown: value=-27 unit=°F
